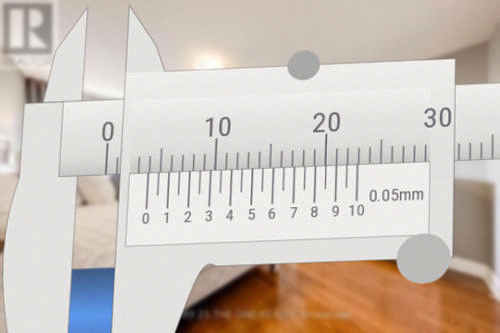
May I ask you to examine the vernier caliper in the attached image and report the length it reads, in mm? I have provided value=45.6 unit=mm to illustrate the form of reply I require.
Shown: value=3.9 unit=mm
